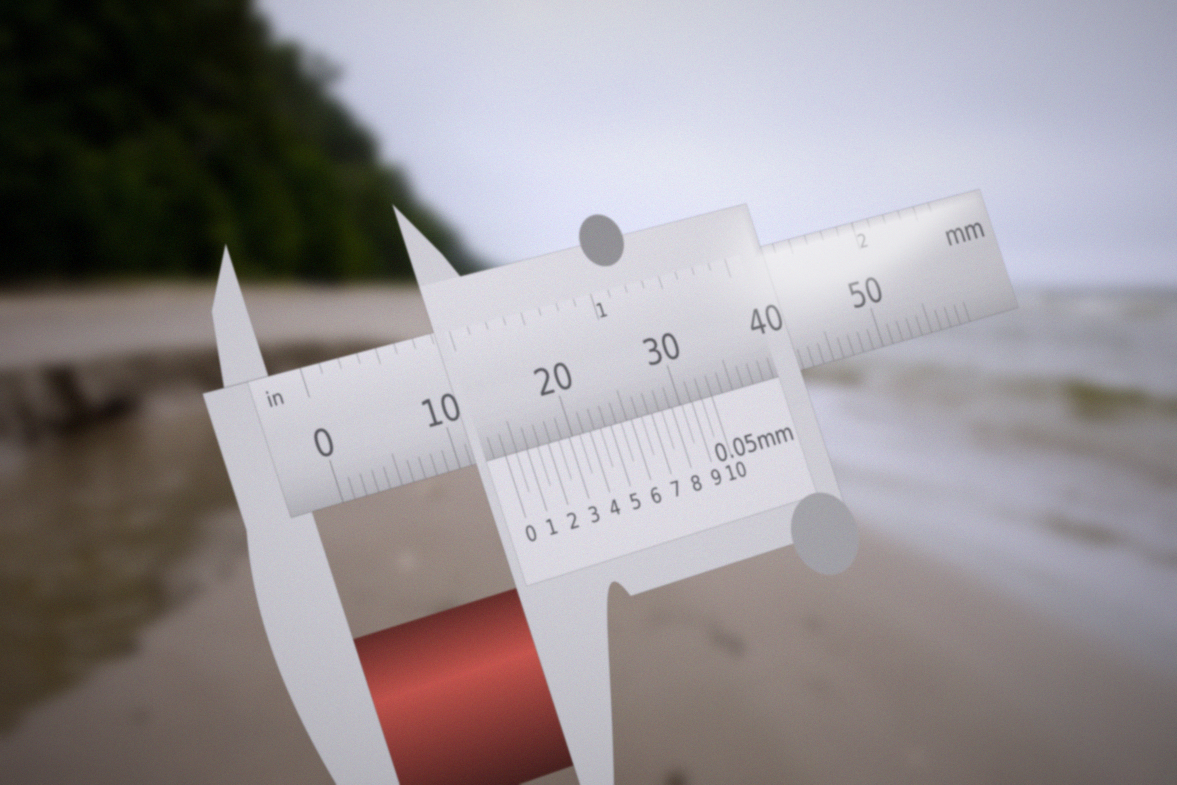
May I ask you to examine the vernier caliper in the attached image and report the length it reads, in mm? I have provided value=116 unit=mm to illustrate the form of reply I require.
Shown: value=14.0 unit=mm
